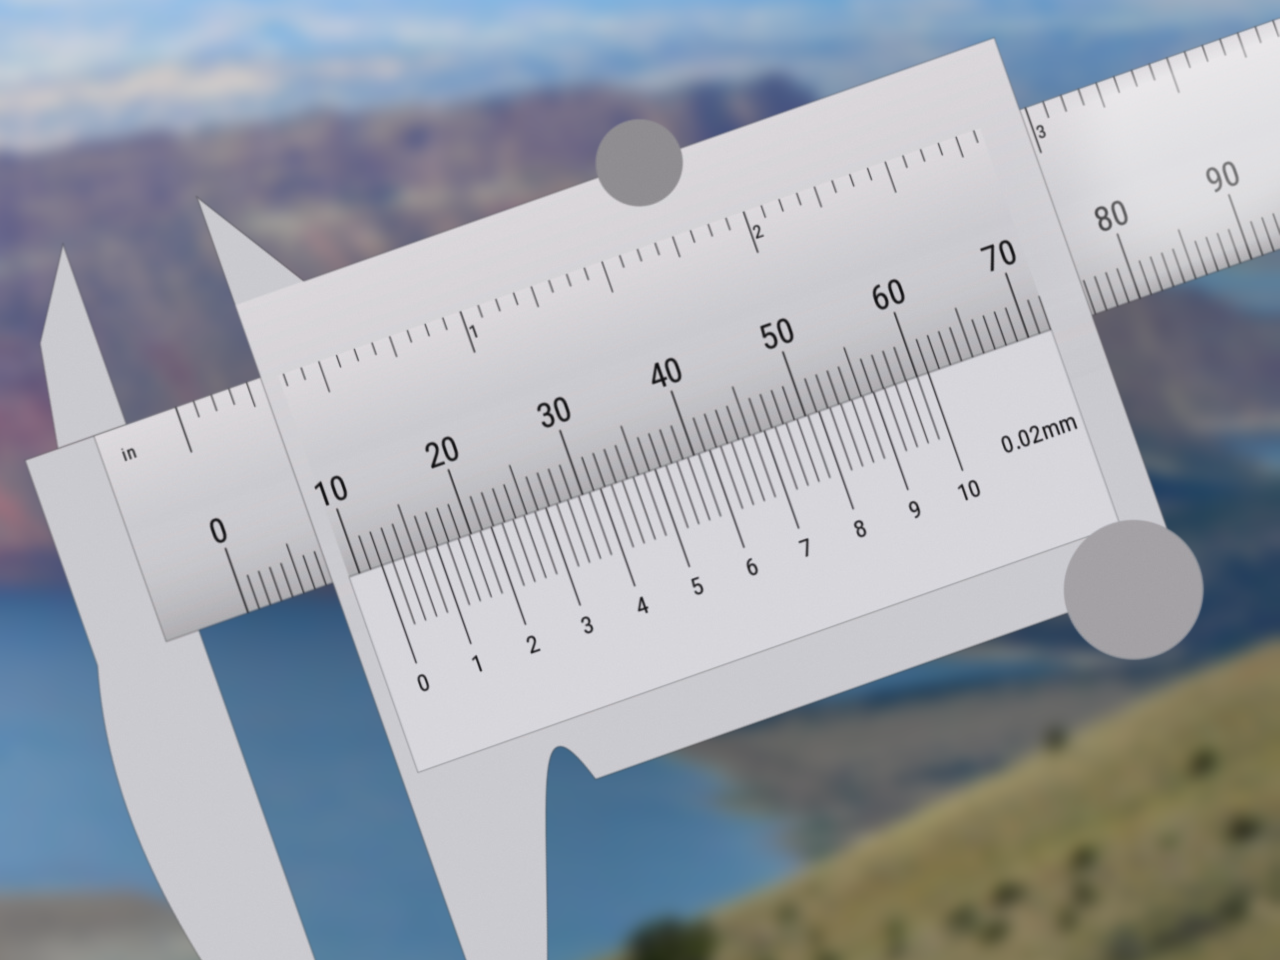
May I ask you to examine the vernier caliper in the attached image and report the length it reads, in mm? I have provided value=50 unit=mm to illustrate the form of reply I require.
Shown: value=12.0 unit=mm
